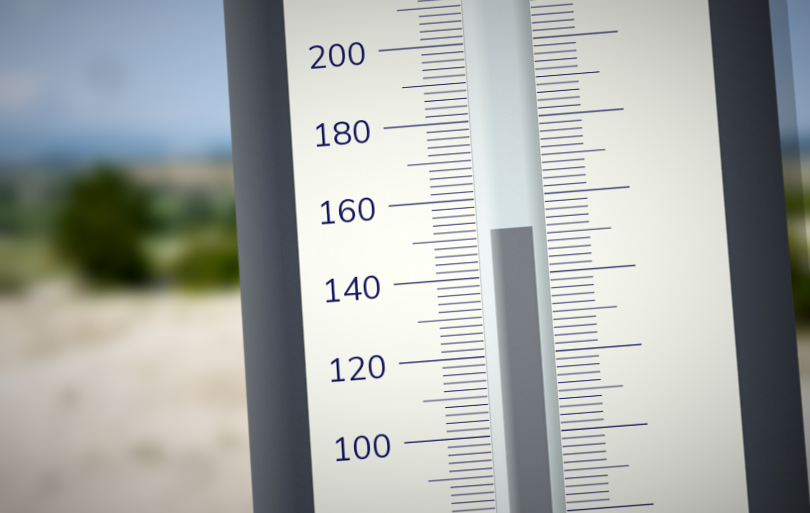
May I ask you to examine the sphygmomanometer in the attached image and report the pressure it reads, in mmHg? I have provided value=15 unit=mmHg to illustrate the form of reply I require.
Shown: value=152 unit=mmHg
